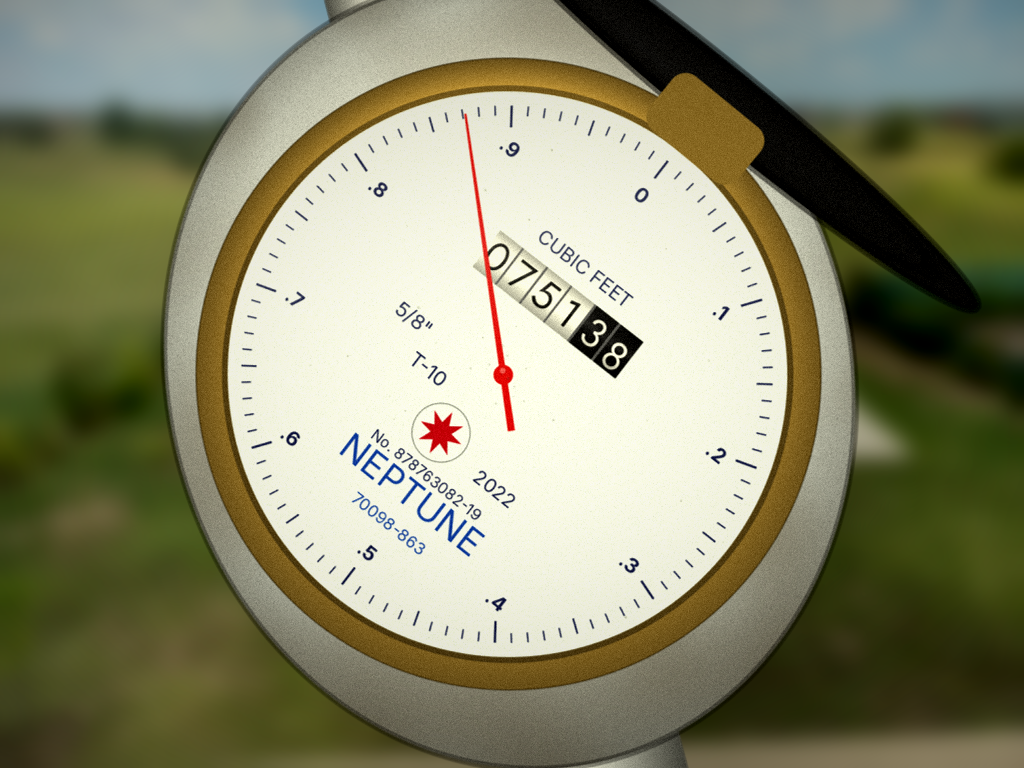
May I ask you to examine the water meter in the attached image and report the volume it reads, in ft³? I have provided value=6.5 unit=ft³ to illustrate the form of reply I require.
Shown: value=75137.87 unit=ft³
